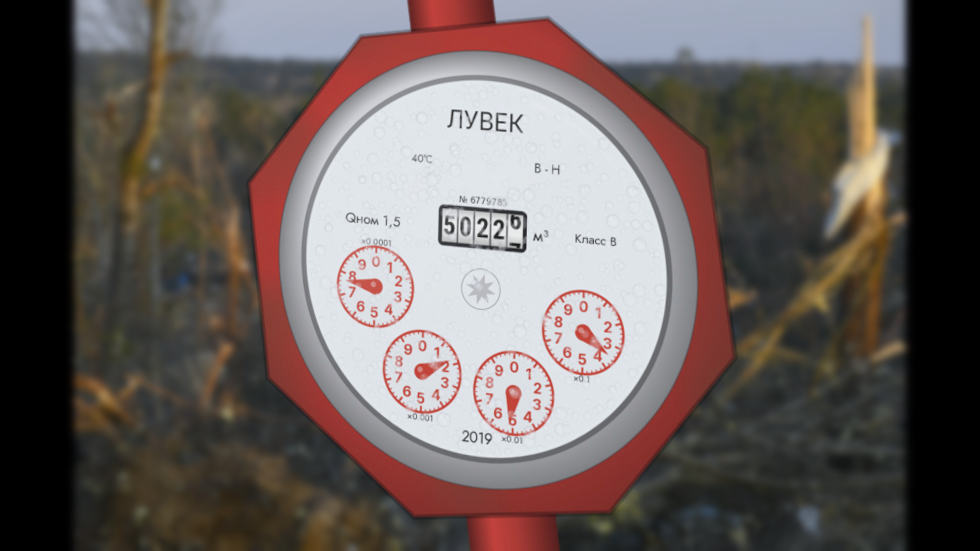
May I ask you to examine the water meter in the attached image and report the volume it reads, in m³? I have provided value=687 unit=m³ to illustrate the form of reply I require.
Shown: value=50226.3517 unit=m³
